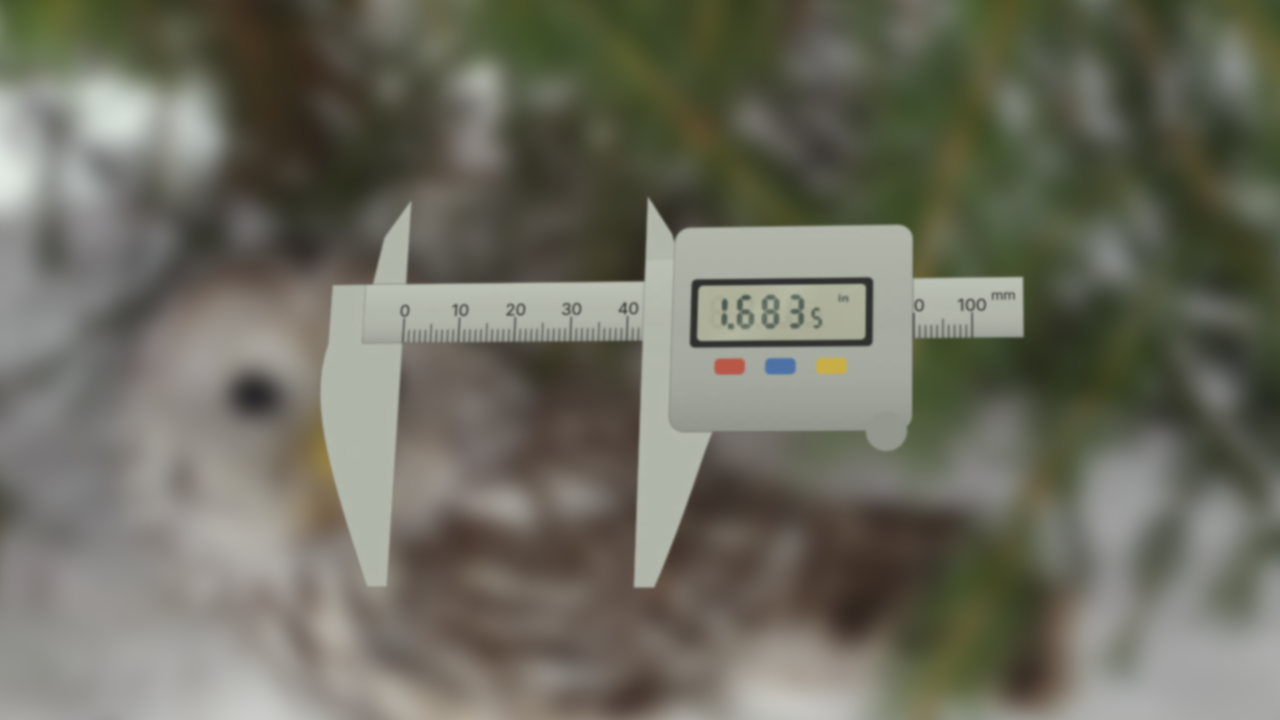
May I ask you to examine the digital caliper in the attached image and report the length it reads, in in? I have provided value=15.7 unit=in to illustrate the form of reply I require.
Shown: value=1.6835 unit=in
